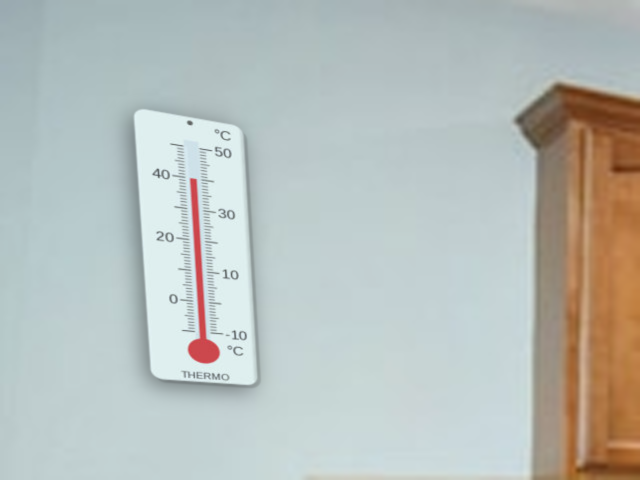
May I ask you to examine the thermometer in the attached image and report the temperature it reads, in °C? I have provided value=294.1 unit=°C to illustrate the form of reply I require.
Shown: value=40 unit=°C
